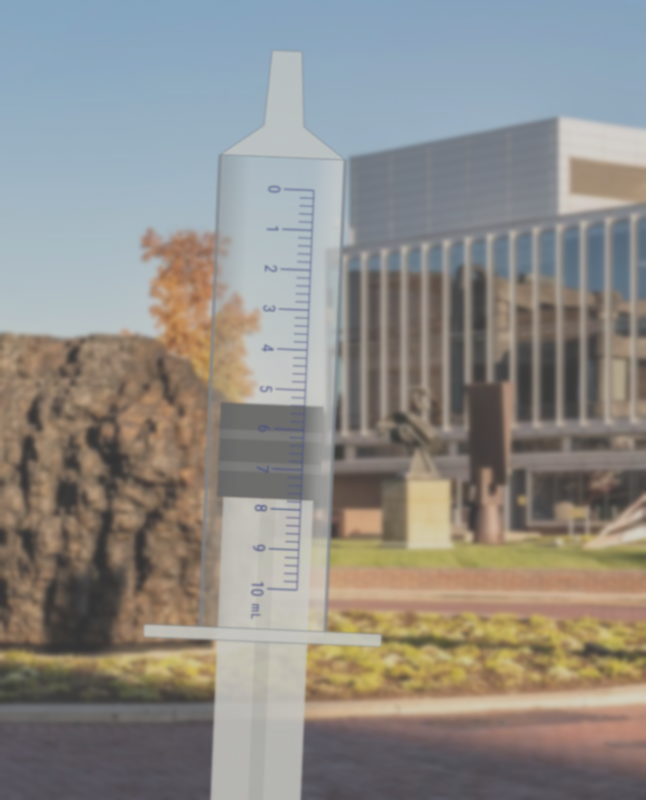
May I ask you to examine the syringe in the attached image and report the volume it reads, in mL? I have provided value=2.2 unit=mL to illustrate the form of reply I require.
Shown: value=5.4 unit=mL
